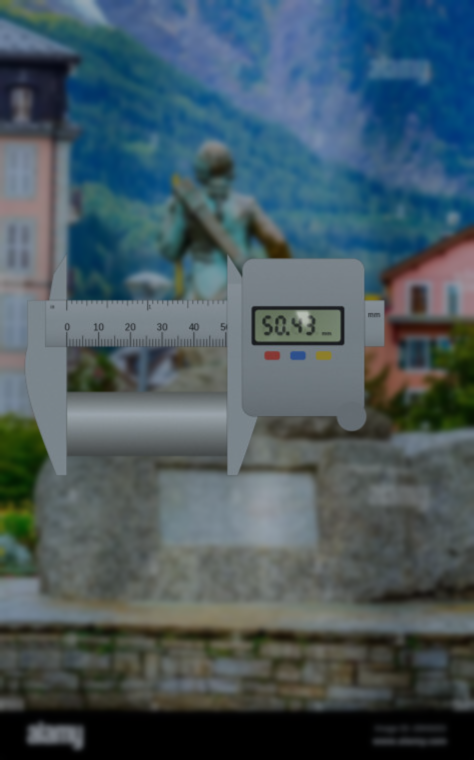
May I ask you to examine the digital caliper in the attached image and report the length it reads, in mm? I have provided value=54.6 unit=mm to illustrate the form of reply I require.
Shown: value=50.43 unit=mm
